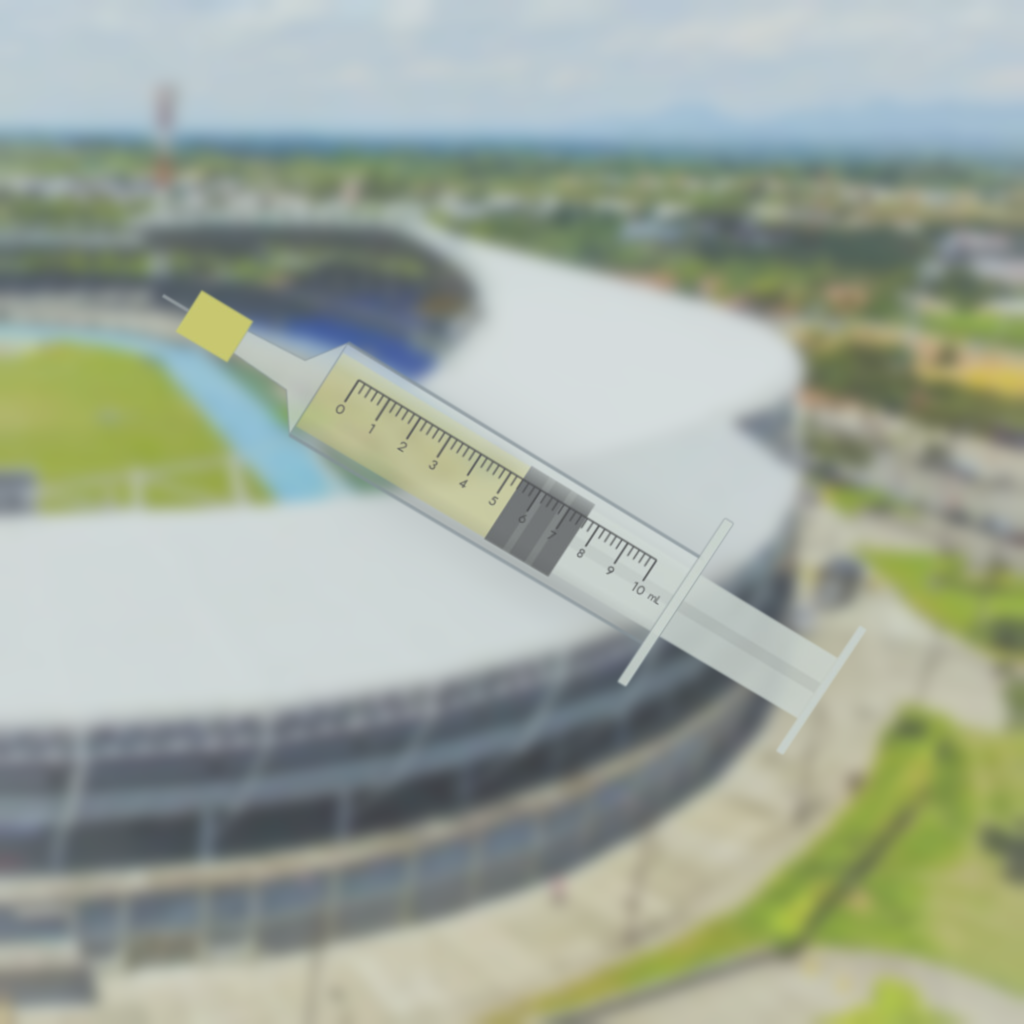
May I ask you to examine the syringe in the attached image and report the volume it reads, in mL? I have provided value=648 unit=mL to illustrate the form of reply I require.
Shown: value=5.4 unit=mL
